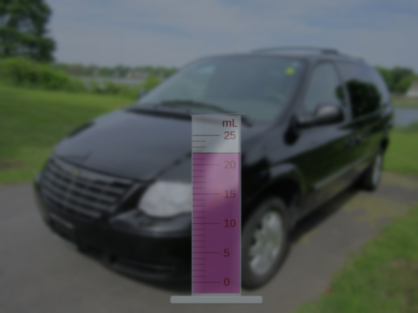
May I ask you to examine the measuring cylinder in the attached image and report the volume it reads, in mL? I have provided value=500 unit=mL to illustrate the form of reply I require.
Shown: value=22 unit=mL
